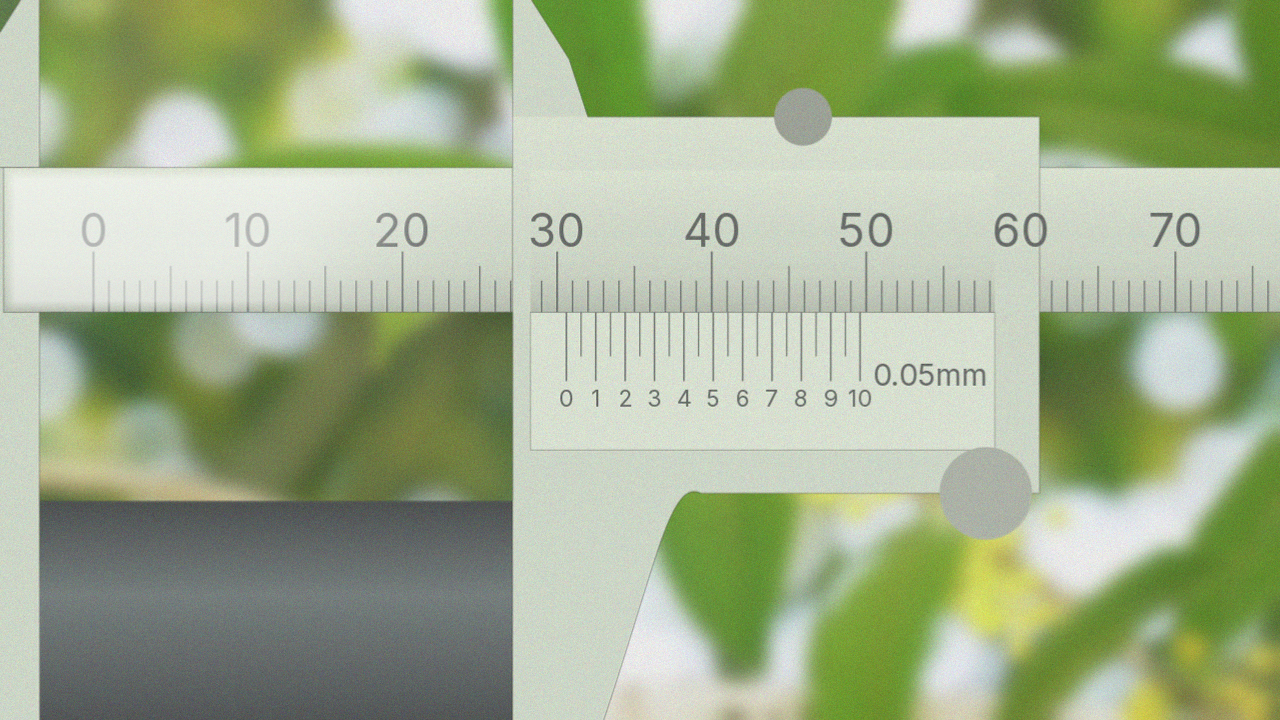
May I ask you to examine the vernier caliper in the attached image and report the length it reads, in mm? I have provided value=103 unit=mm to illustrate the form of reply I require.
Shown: value=30.6 unit=mm
